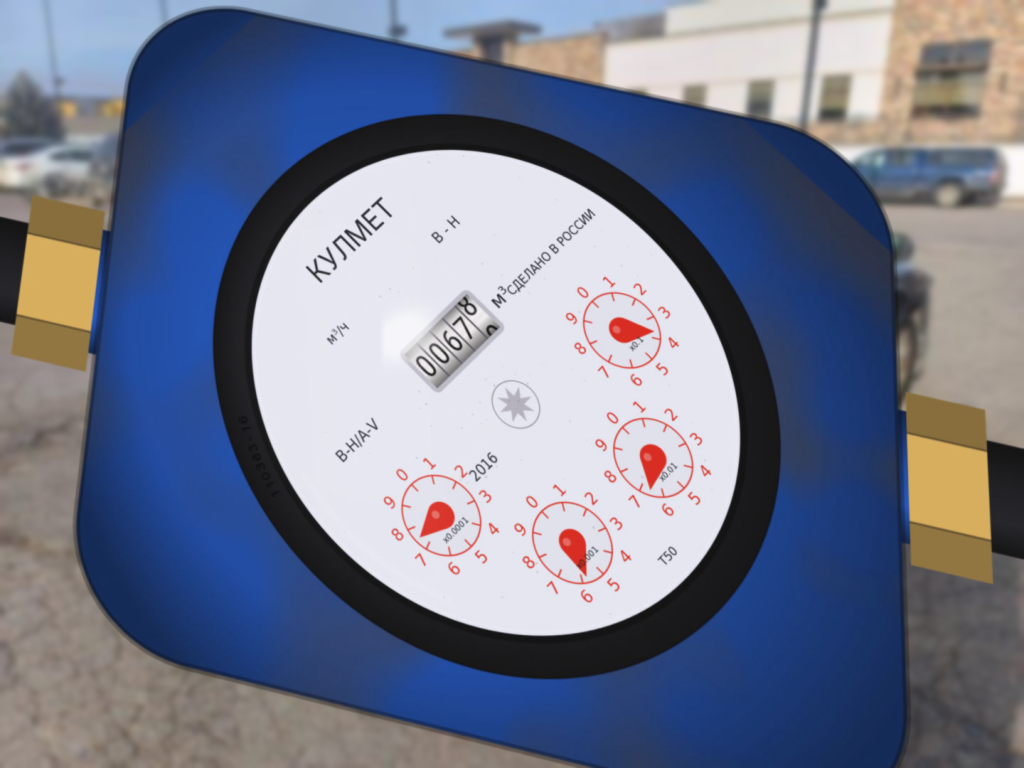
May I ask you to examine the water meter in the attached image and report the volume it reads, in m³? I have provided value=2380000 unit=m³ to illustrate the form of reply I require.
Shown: value=678.3657 unit=m³
